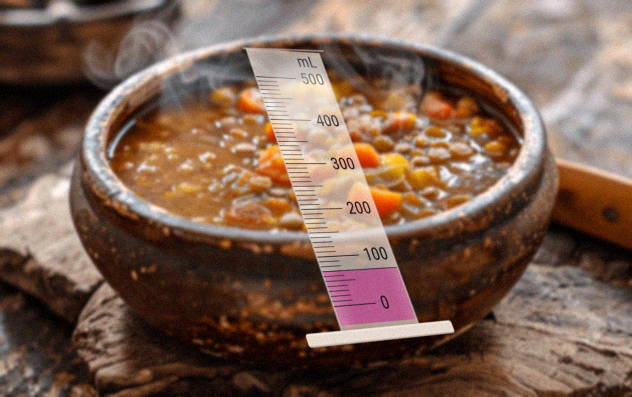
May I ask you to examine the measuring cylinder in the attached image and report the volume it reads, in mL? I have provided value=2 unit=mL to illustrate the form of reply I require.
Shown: value=70 unit=mL
